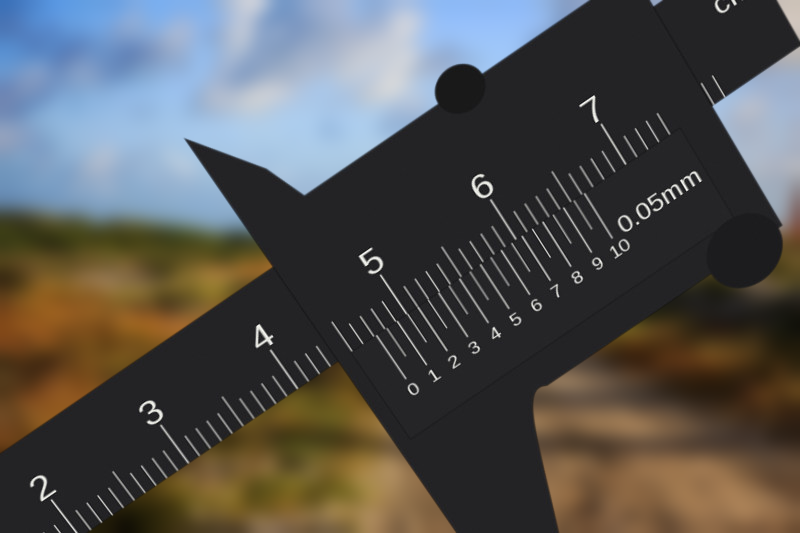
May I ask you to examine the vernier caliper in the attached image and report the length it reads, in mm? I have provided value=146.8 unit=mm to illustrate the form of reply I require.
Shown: value=47.2 unit=mm
